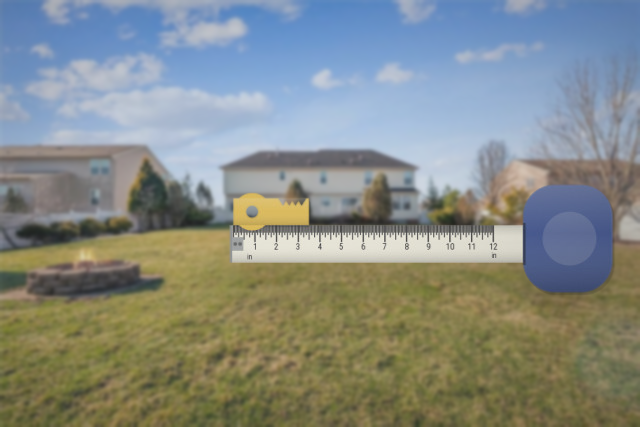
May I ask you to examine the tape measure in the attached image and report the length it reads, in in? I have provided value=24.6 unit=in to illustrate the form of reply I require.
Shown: value=3.5 unit=in
